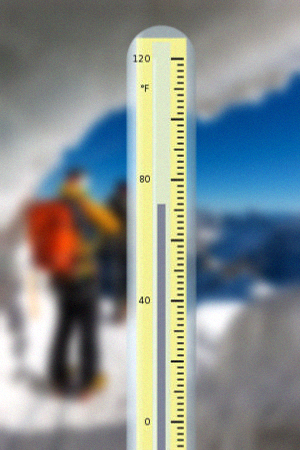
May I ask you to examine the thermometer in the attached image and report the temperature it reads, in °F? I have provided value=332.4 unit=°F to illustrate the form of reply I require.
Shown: value=72 unit=°F
